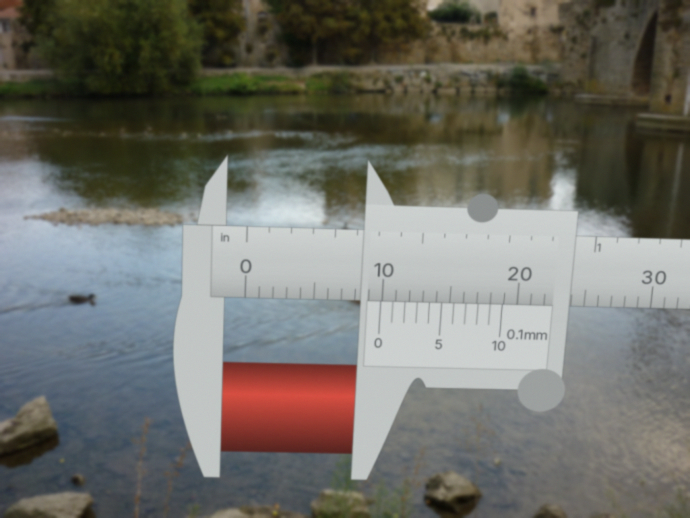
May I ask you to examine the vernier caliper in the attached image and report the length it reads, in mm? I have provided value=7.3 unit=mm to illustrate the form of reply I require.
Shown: value=9.9 unit=mm
